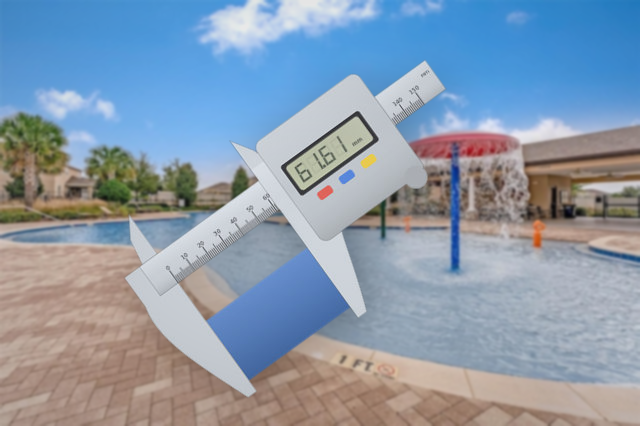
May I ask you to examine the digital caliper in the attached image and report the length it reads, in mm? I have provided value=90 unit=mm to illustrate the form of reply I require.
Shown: value=61.61 unit=mm
